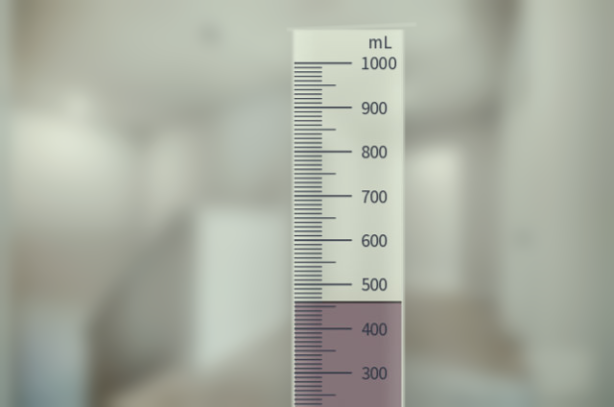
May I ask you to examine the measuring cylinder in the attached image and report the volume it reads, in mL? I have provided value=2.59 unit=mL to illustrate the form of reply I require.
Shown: value=460 unit=mL
